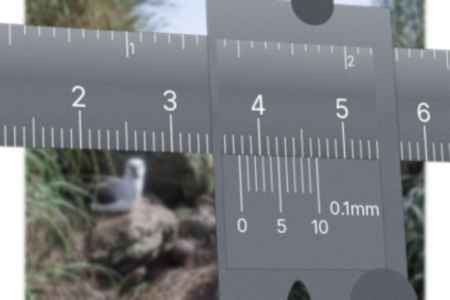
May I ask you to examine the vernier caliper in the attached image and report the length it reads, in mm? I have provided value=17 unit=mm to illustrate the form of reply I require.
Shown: value=37.6 unit=mm
